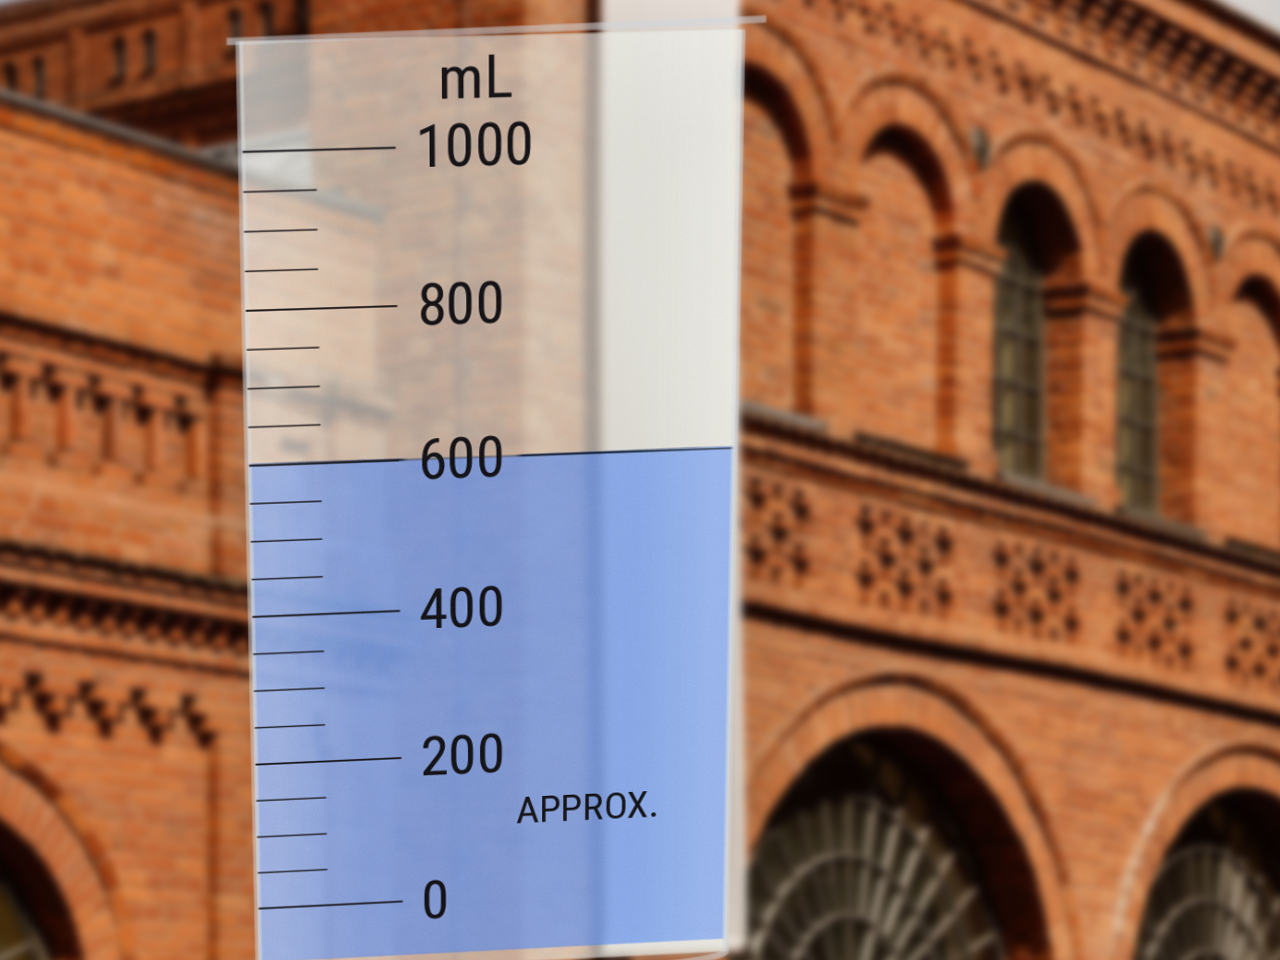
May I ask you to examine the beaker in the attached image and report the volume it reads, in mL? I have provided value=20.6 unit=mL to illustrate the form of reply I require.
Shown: value=600 unit=mL
